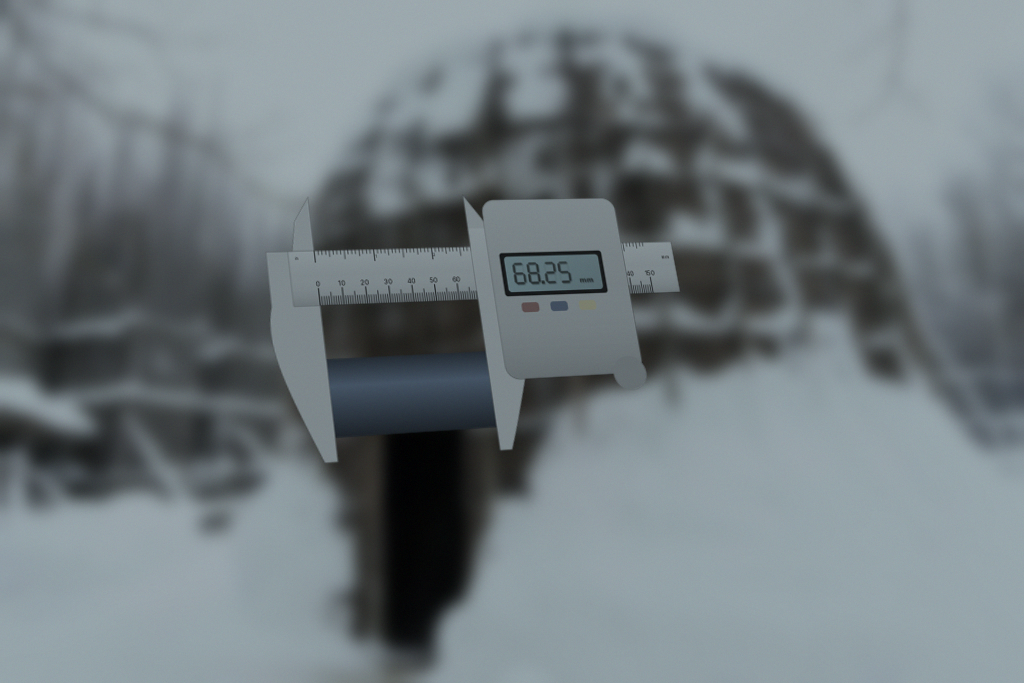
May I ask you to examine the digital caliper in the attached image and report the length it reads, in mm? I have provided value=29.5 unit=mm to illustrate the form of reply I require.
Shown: value=68.25 unit=mm
